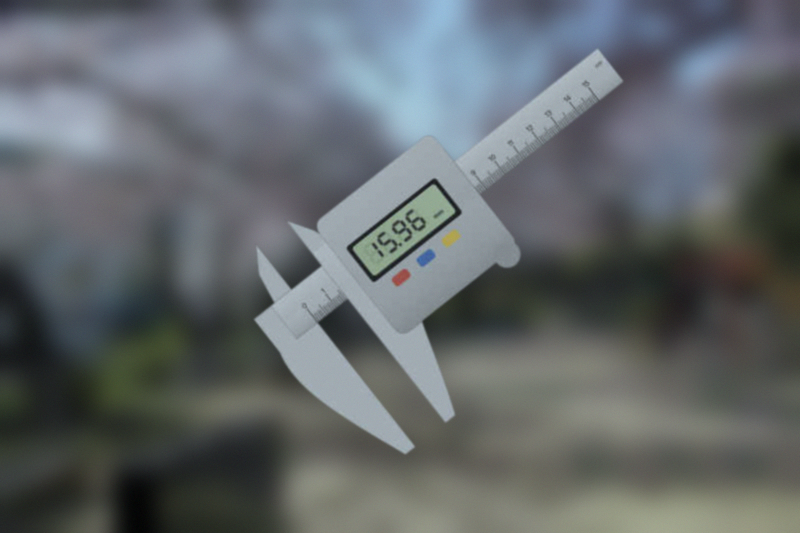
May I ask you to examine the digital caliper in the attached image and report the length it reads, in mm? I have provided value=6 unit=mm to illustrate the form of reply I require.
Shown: value=15.96 unit=mm
